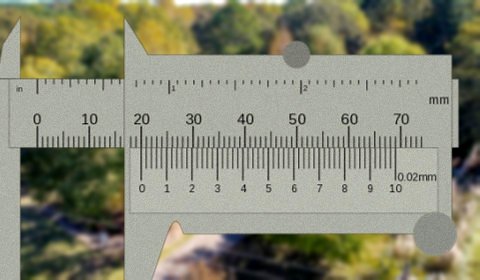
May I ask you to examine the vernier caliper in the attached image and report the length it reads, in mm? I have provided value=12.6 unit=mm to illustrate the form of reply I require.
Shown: value=20.0 unit=mm
